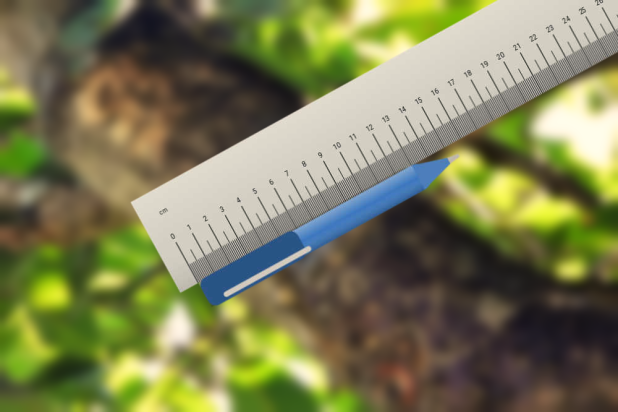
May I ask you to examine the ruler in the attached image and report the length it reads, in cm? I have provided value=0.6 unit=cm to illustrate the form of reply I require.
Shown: value=15.5 unit=cm
